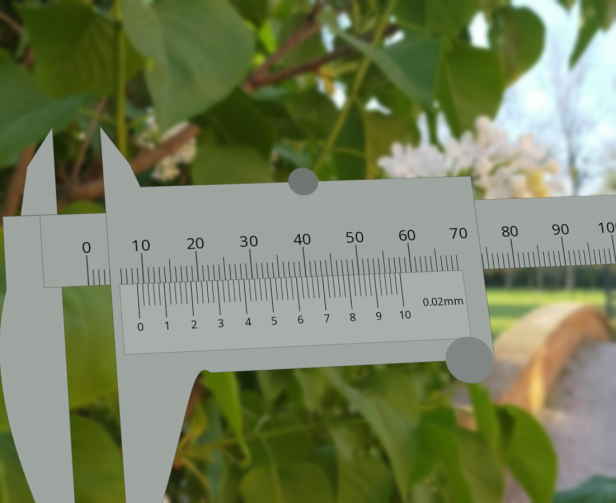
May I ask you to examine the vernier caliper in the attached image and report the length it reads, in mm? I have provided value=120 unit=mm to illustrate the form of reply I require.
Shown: value=8.8 unit=mm
